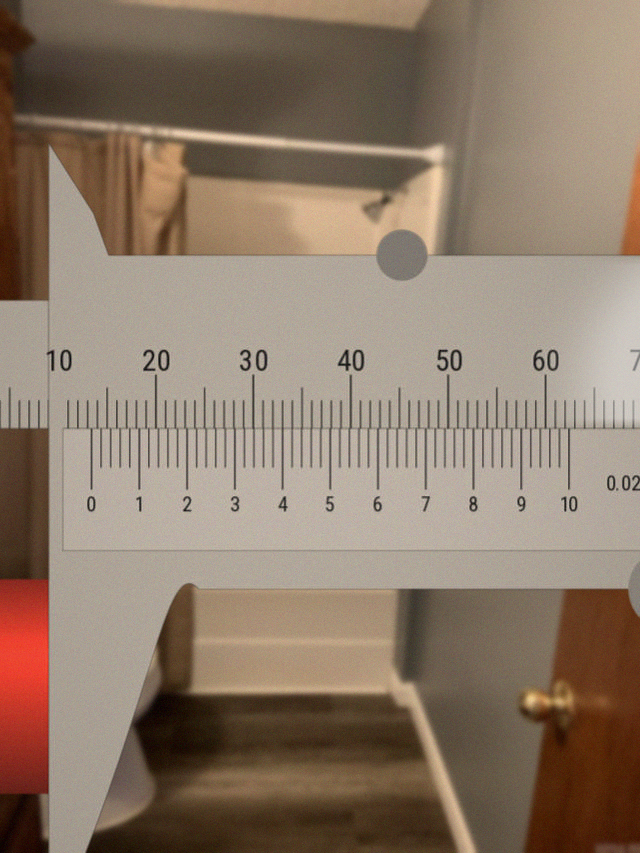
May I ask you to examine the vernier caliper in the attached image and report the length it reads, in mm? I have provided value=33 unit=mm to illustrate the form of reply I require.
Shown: value=13.4 unit=mm
